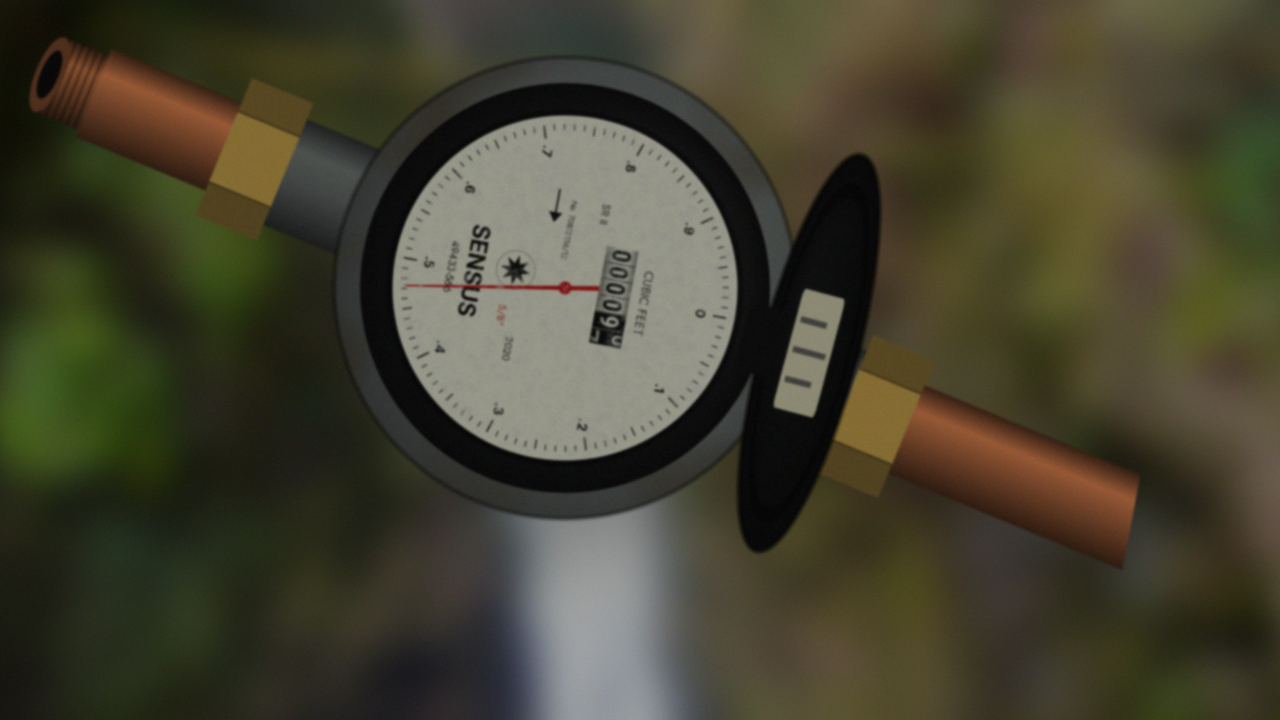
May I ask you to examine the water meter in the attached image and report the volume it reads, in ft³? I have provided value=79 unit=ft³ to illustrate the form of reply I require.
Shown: value=96.47 unit=ft³
